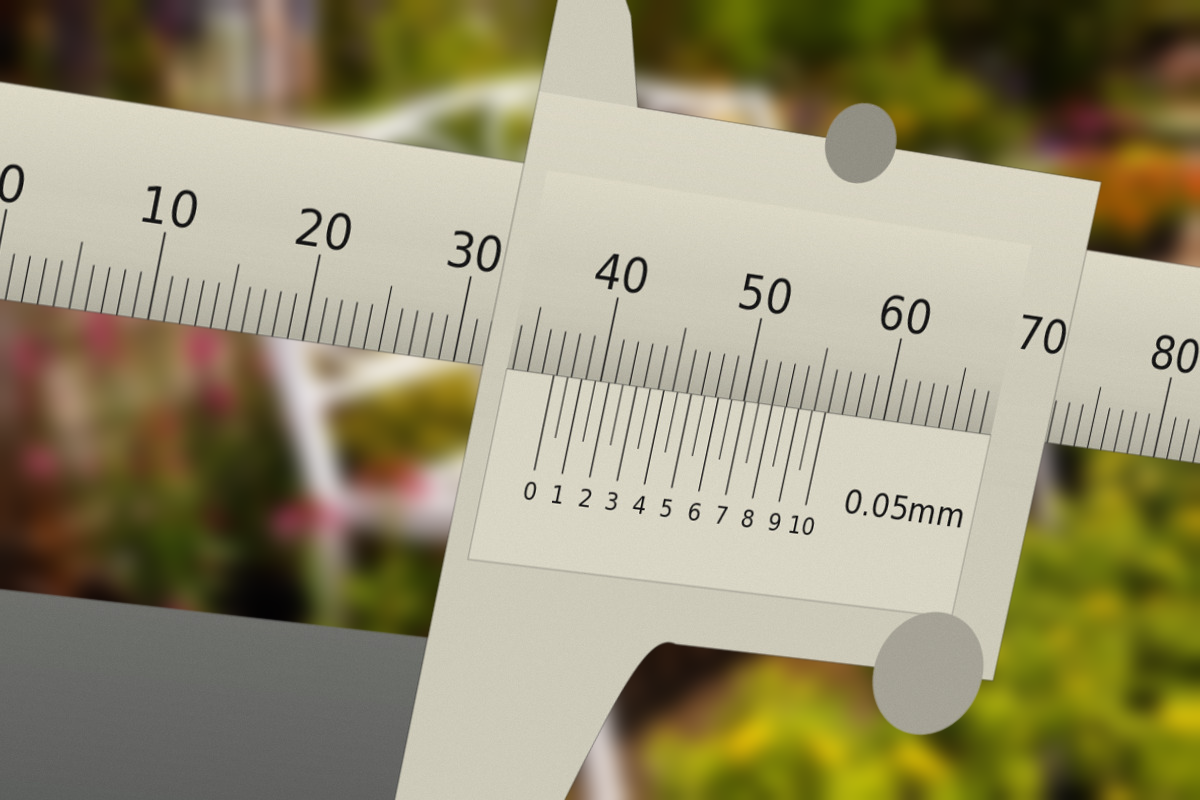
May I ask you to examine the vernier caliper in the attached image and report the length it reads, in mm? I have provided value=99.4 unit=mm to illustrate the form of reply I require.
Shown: value=36.8 unit=mm
